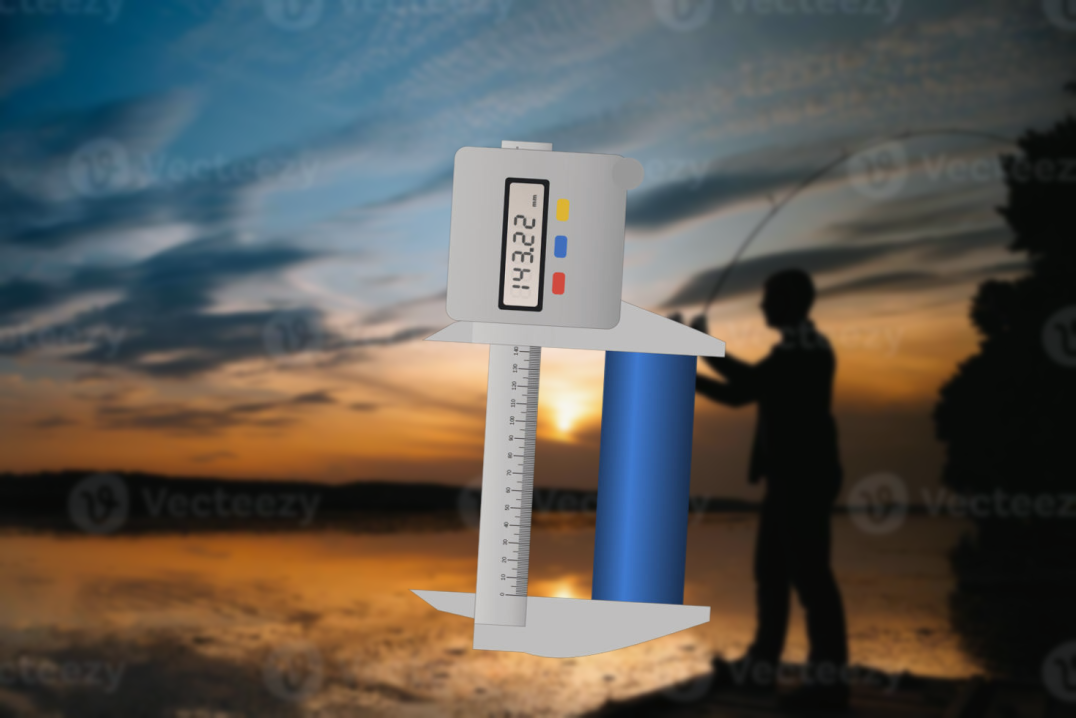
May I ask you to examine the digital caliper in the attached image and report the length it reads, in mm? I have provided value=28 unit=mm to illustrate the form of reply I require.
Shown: value=143.22 unit=mm
